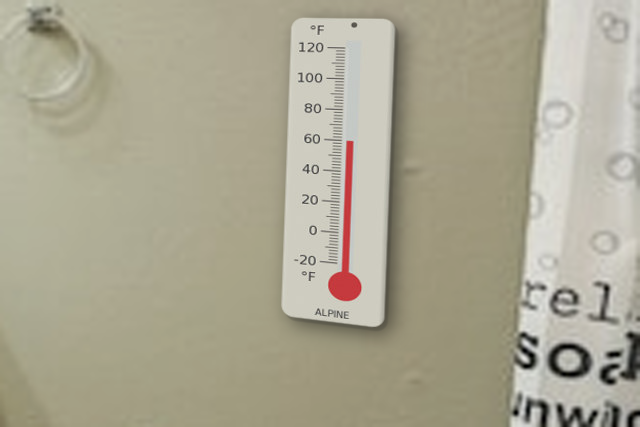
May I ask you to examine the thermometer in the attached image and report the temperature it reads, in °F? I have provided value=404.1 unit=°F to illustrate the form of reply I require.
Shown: value=60 unit=°F
